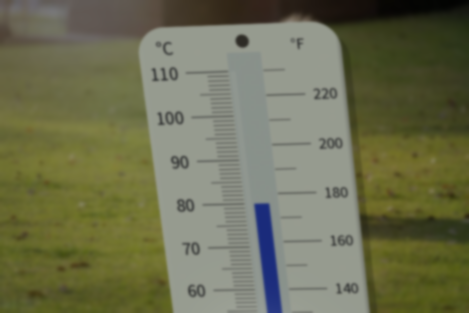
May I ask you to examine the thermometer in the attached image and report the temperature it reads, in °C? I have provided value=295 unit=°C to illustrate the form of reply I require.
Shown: value=80 unit=°C
